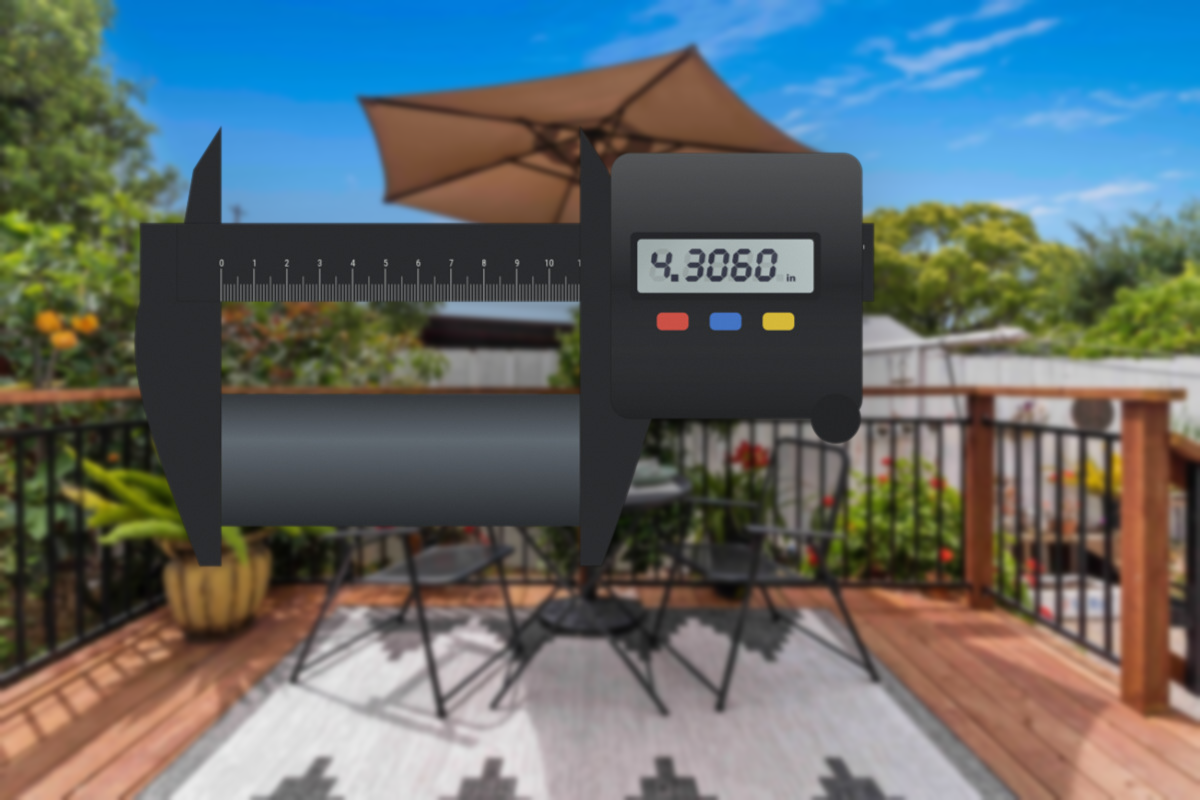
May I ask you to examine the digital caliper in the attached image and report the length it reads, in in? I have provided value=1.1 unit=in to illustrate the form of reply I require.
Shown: value=4.3060 unit=in
